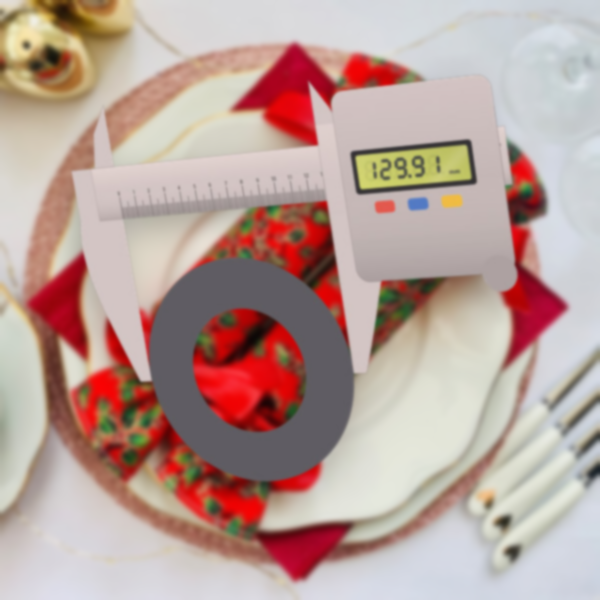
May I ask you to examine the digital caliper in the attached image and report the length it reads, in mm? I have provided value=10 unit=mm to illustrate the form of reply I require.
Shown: value=129.91 unit=mm
